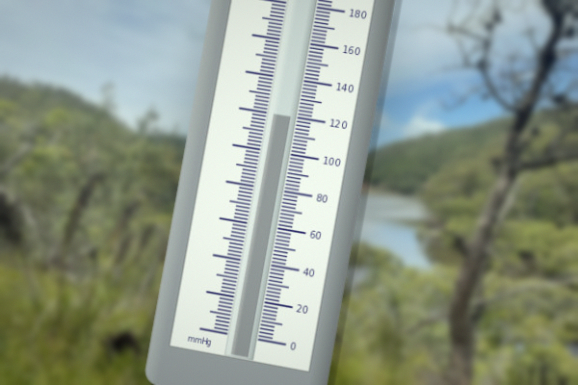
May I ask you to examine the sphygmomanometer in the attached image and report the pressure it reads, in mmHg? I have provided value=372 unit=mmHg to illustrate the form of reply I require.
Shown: value=120 unit=mmHg
